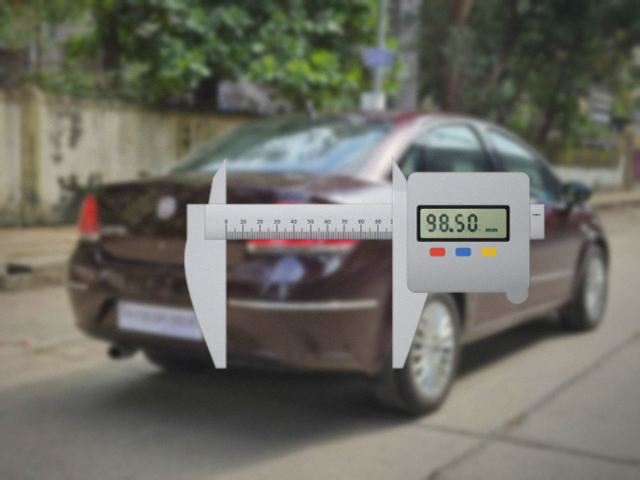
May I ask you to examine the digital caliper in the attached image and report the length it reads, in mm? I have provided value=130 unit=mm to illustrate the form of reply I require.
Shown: value=98.50 unit=mm
